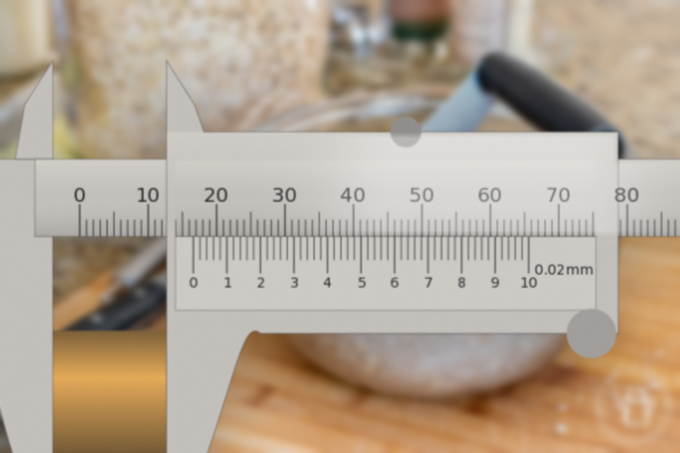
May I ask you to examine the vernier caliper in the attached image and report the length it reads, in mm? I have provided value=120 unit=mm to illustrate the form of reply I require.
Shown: value=16.6 unit=mm
